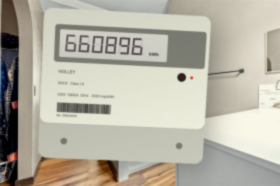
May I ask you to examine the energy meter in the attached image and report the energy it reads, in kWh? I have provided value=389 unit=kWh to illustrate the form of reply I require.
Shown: value=660896 unit=kWh
